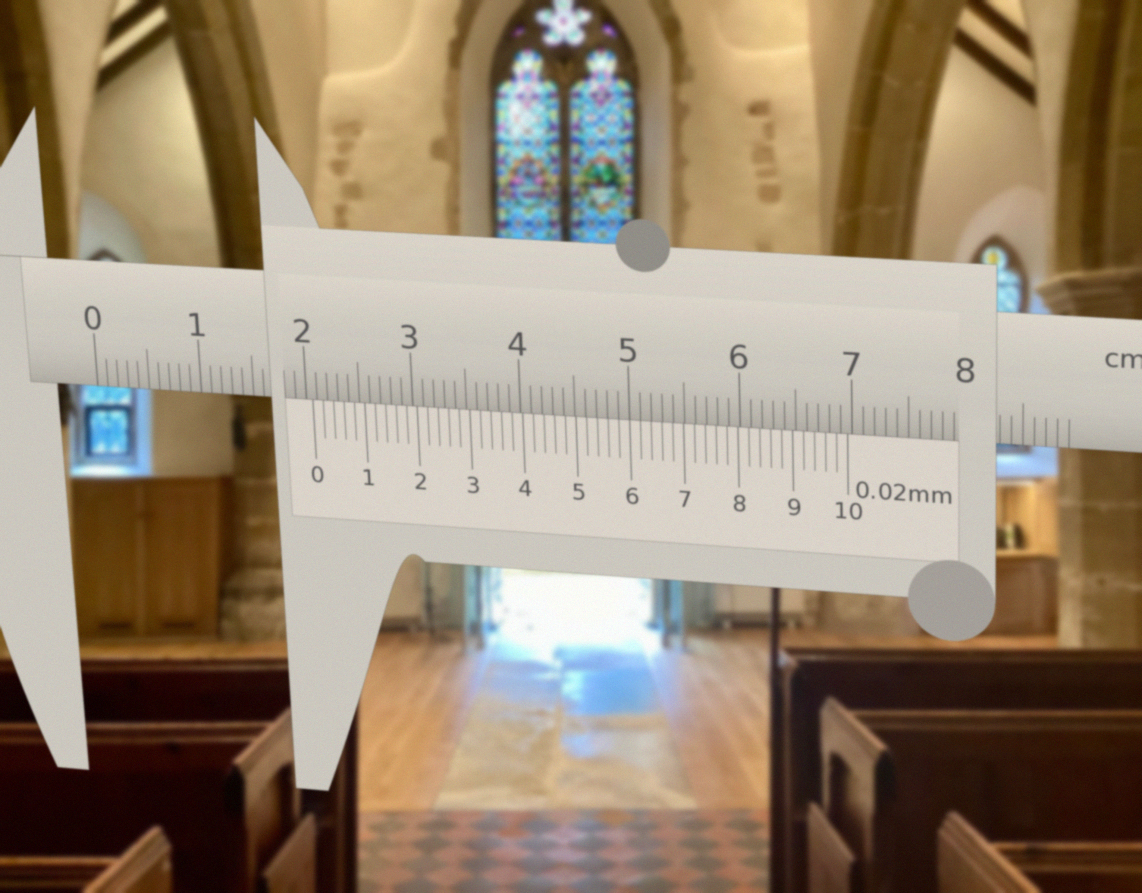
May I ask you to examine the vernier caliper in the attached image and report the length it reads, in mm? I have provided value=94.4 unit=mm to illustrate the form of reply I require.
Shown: value=20.6 unit=mm
